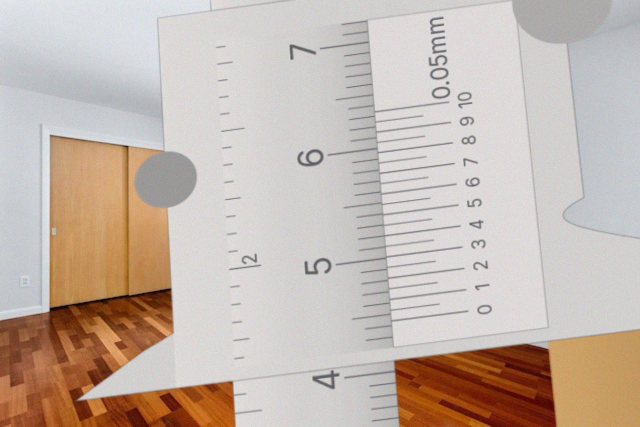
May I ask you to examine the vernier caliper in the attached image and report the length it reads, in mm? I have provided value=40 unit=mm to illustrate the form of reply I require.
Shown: value=44.4 unit=mm
